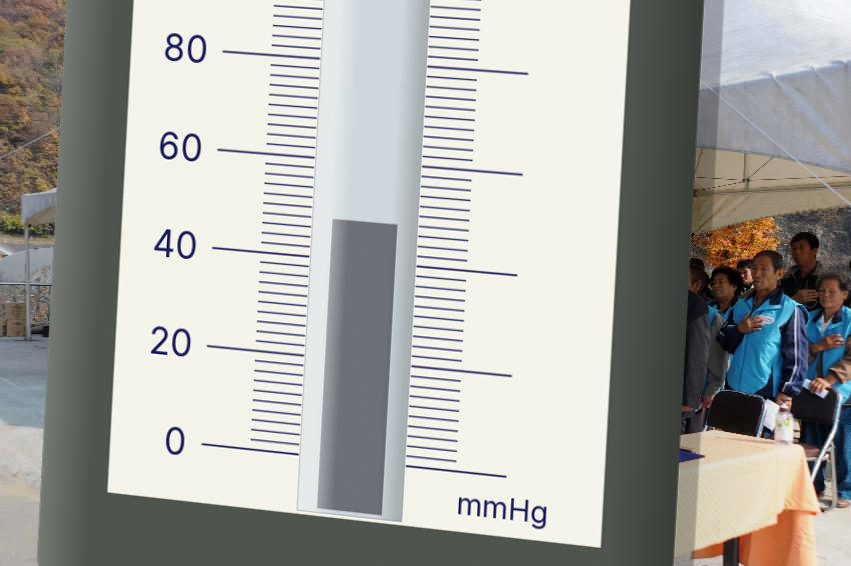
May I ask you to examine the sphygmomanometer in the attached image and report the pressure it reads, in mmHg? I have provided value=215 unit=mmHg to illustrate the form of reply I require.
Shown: value=48 unit=mmHg
